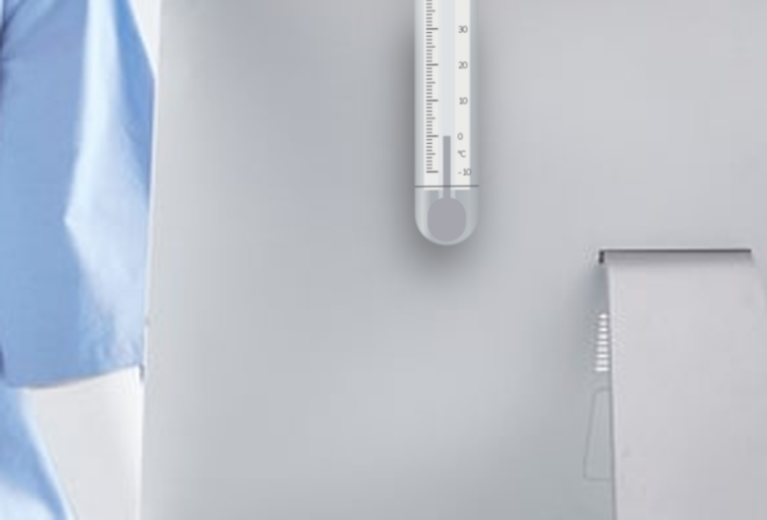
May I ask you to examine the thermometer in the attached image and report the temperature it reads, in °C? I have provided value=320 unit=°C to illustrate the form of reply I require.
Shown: value=0 unit=°C
